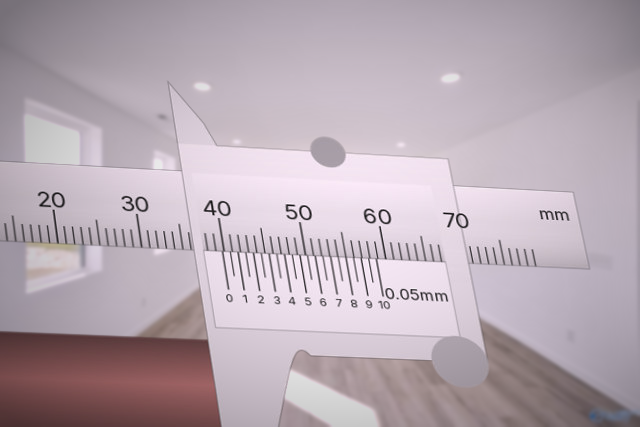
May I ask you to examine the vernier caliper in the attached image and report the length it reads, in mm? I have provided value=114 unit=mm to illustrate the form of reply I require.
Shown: value=39.8 unit=mm
